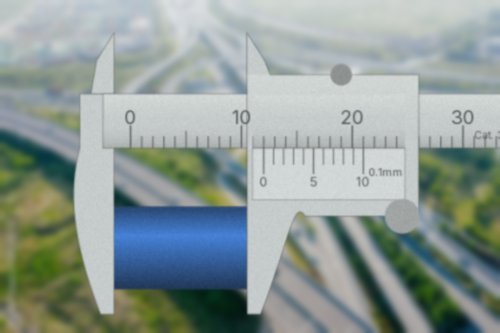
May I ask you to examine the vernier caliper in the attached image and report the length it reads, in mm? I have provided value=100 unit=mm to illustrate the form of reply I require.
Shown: value=12.0 unit=mm
